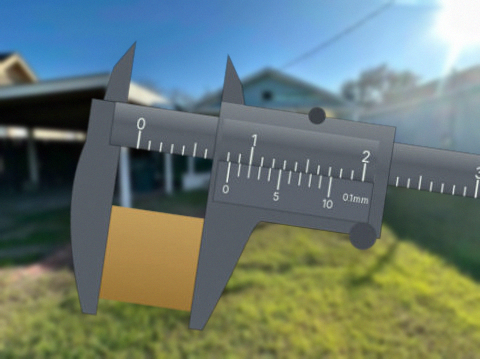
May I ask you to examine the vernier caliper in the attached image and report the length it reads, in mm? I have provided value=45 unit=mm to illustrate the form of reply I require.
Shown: value=8.2 unit=mm
